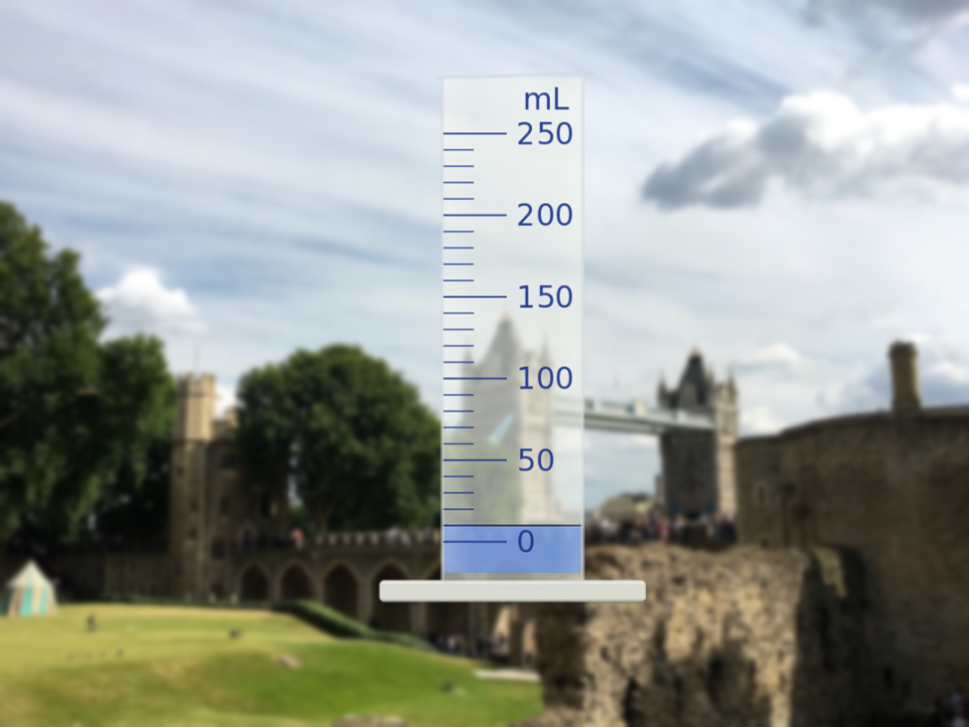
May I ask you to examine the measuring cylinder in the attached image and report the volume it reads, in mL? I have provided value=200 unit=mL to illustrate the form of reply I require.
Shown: value=10 unit=mL
